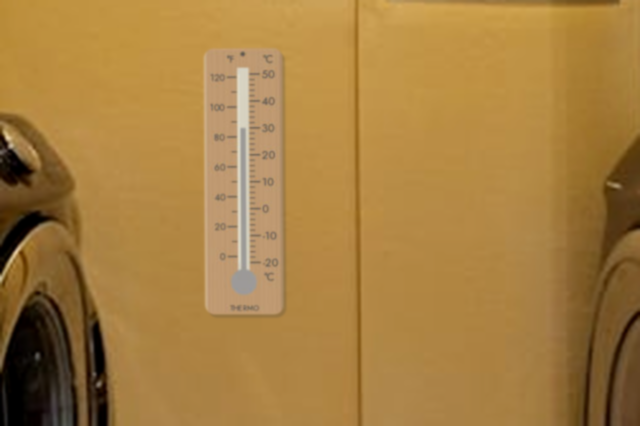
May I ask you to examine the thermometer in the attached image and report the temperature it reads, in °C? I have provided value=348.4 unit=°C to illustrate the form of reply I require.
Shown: value=30 unit=°C
